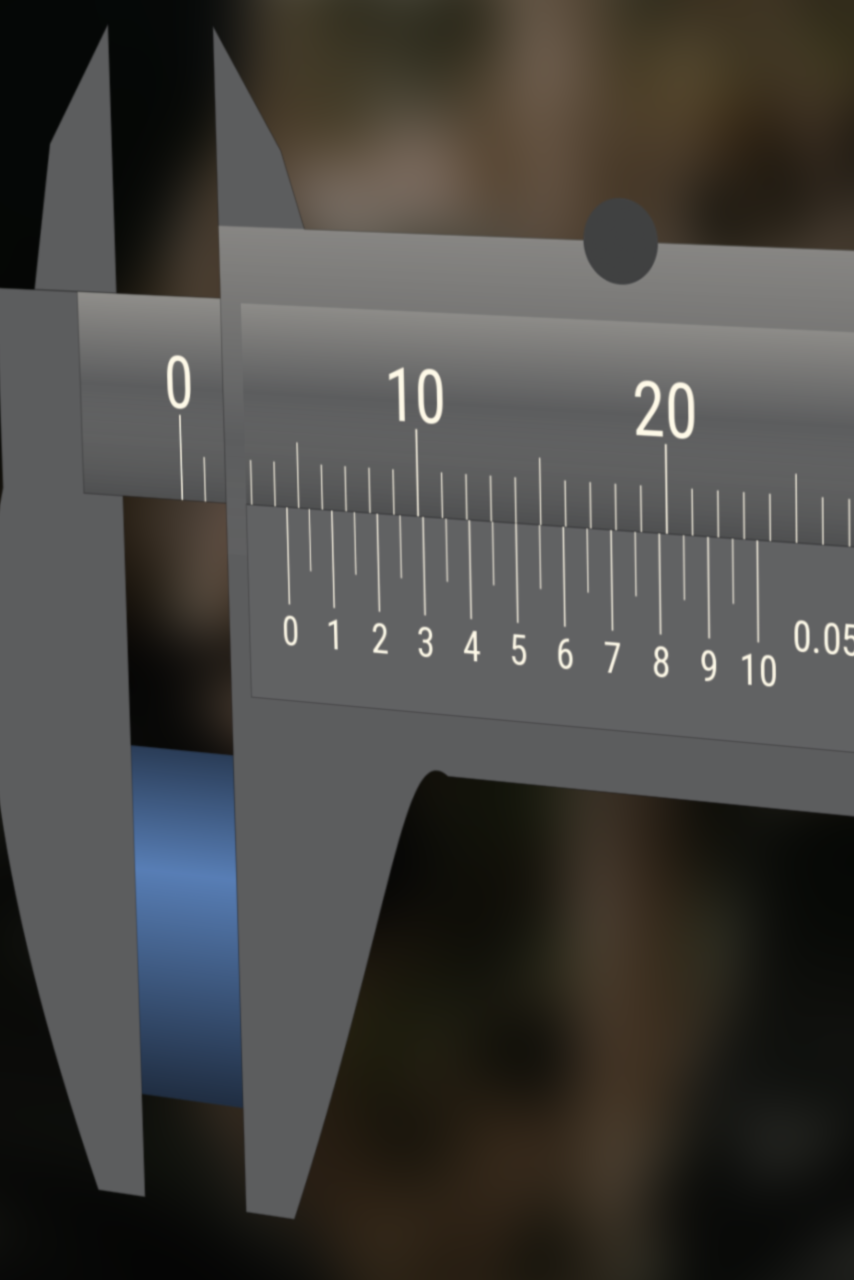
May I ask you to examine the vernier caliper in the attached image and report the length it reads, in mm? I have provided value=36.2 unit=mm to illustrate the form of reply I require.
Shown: value=4.5 unit=mm
